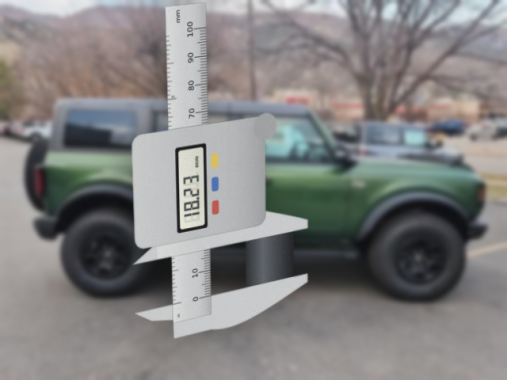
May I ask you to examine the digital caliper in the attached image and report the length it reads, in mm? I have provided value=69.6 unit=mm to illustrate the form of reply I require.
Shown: value=18.23 unit=mm
